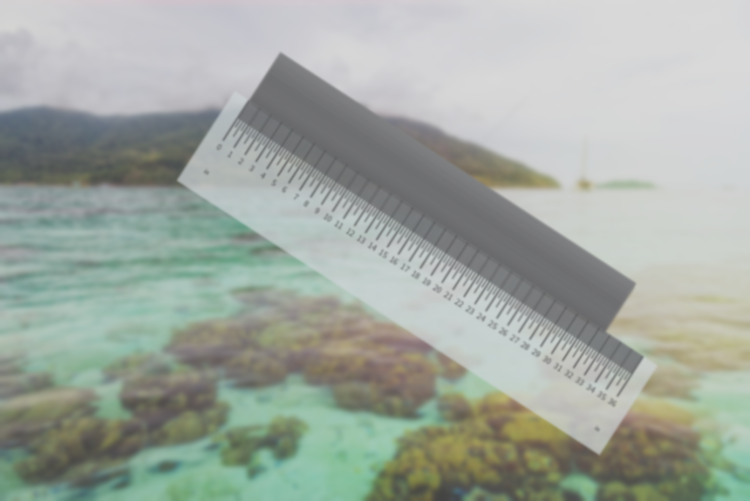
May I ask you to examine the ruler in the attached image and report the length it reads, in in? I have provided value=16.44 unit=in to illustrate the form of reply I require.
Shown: value=32.5 unit=in
